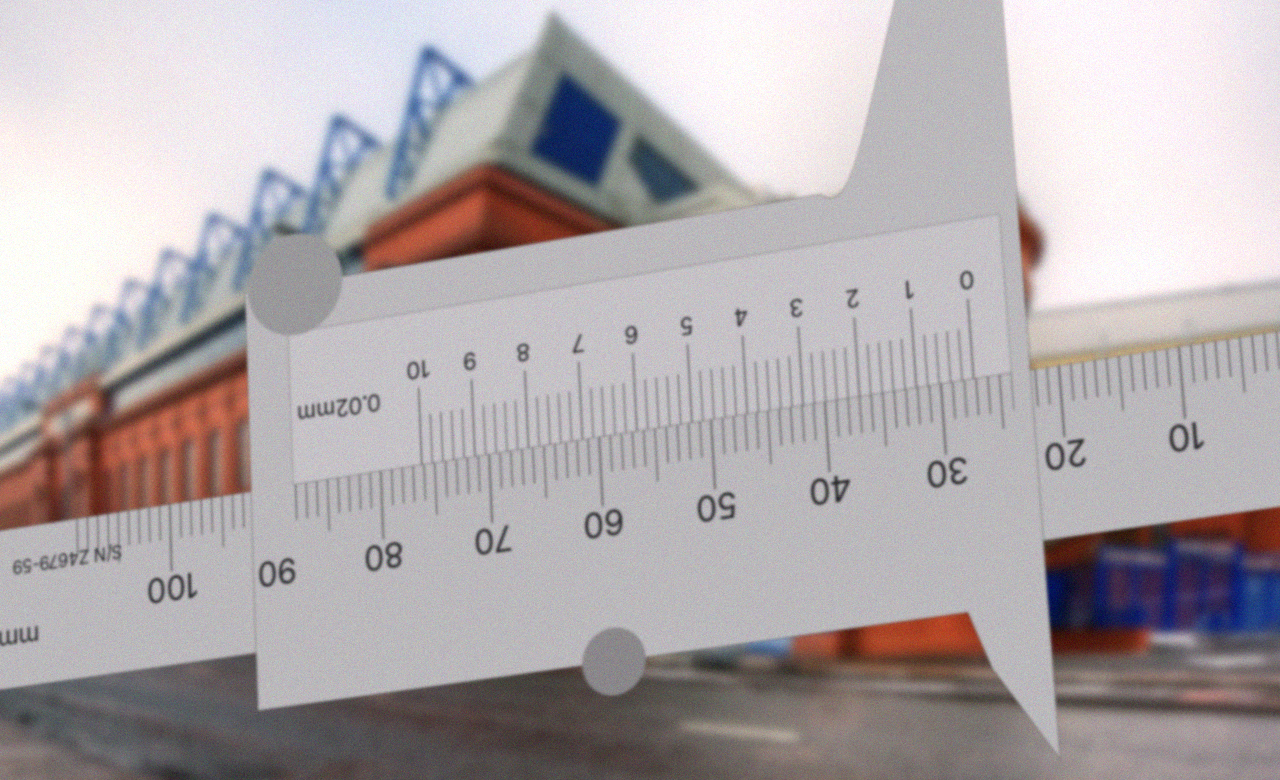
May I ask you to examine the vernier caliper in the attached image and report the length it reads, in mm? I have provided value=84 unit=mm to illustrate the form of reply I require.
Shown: value=27.2 unit=mm
